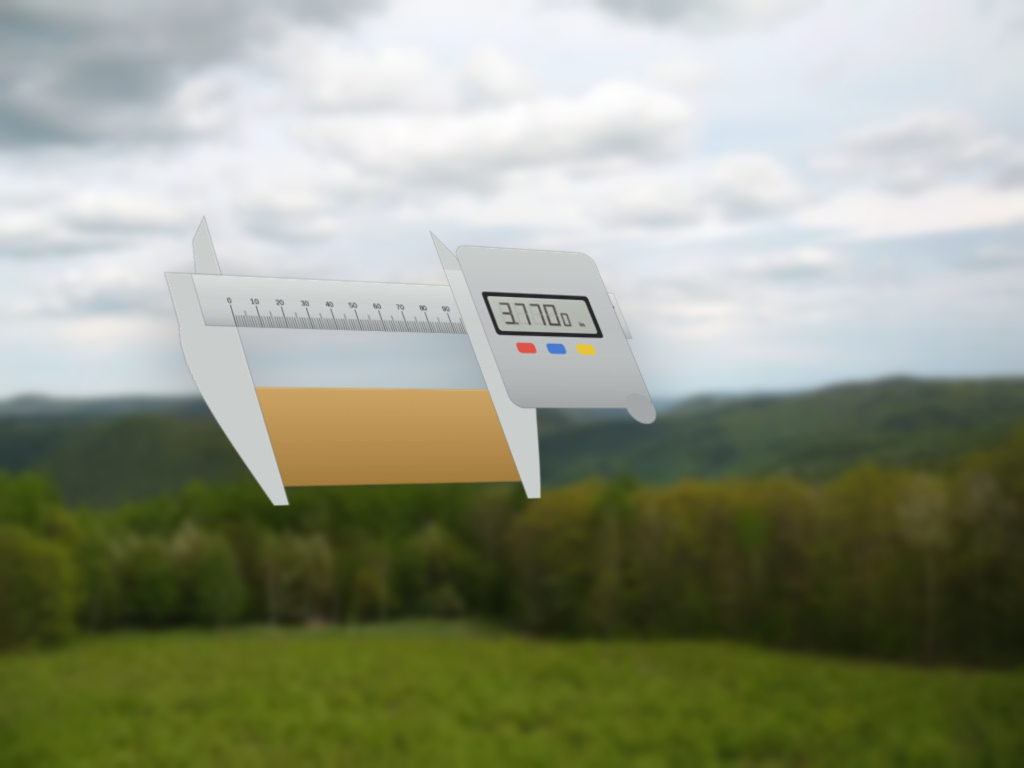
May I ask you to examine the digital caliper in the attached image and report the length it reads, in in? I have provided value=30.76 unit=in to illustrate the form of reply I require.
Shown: value=3.7700 unit=in
